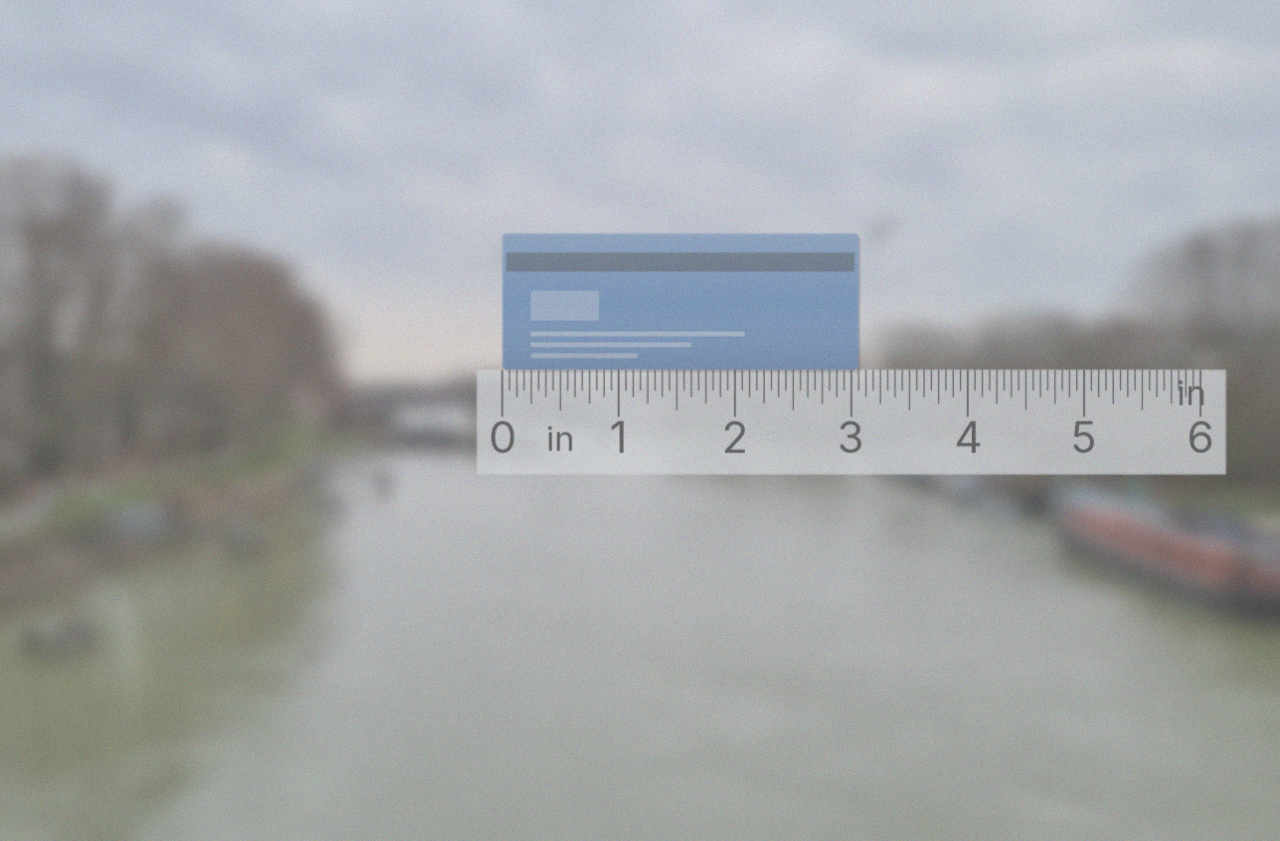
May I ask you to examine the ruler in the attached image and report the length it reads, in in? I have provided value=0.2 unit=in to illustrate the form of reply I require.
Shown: value=3.0625 unit=in
